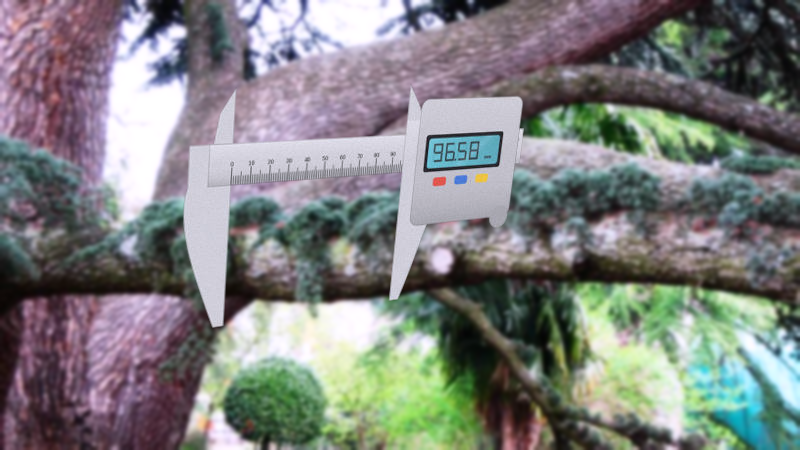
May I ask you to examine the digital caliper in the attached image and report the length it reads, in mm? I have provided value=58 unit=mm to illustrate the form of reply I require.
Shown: value=96.58 unit=mm
